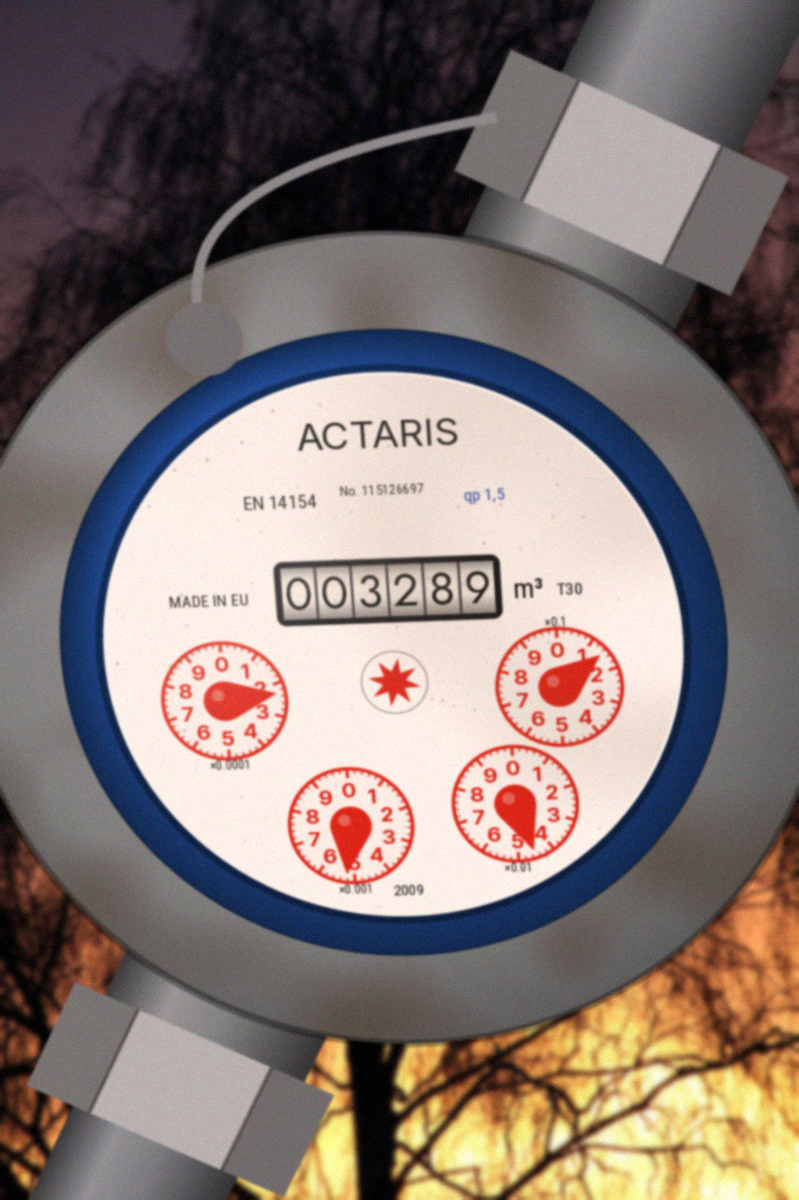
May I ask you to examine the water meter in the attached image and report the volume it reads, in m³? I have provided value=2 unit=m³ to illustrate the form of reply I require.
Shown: value=3289.1452 unit=m³
